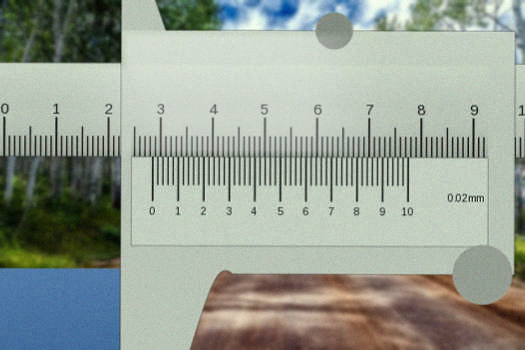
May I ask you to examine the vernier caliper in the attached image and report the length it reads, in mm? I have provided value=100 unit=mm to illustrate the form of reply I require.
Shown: value=28.5 unit=mm
